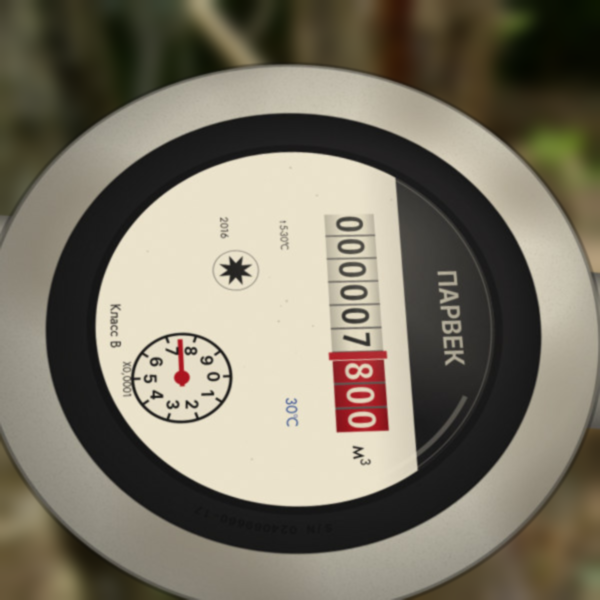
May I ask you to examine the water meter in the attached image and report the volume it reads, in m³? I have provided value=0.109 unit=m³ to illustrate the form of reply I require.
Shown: value=7.8007 unit=m³
